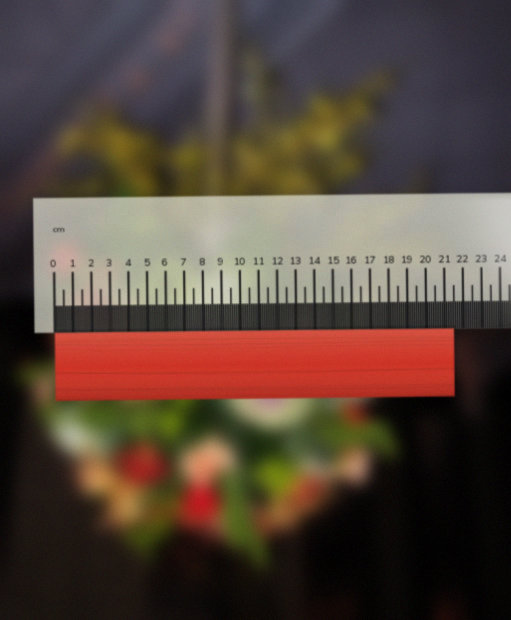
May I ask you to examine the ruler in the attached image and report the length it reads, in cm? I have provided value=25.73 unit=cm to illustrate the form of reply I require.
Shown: value=21.5 unit=cm
